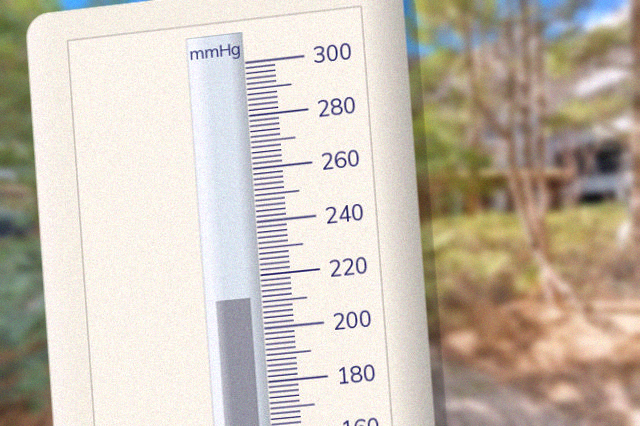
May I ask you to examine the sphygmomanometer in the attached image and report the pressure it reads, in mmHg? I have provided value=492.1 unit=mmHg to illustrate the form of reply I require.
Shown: value=212 unit=mmHg
